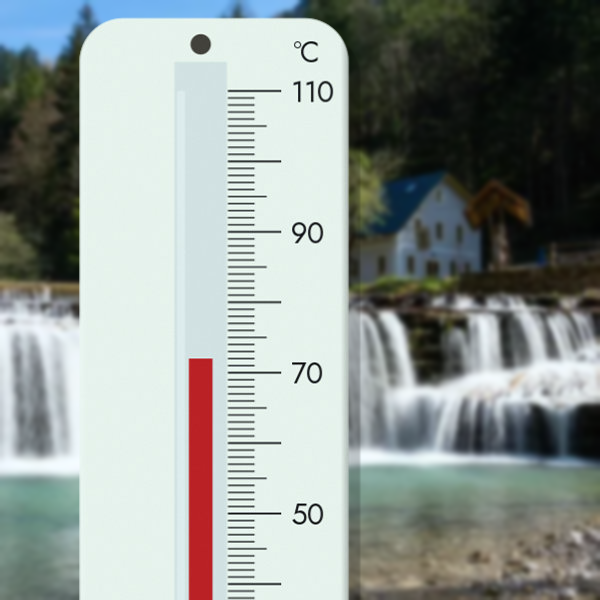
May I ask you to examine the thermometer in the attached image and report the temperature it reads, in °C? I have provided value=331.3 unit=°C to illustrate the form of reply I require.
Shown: value=72 unit=°C
